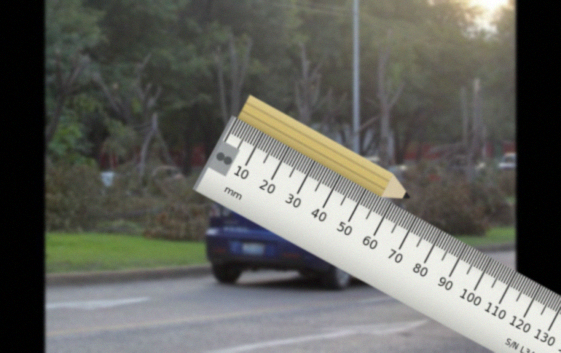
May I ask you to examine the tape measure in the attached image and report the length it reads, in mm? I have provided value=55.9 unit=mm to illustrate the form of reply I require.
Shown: value=65 unit=mm
